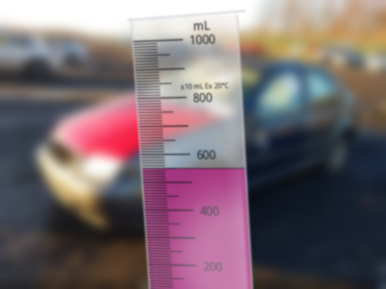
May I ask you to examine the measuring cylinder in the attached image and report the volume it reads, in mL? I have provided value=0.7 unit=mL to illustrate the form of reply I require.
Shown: value=550 unit=mL
